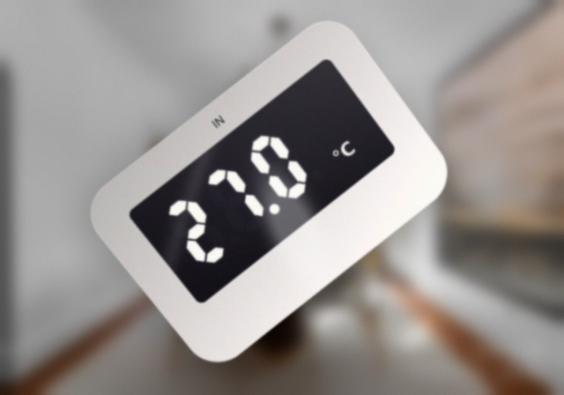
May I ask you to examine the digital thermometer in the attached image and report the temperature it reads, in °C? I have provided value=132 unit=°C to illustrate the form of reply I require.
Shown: value=27.0 unit=°C
